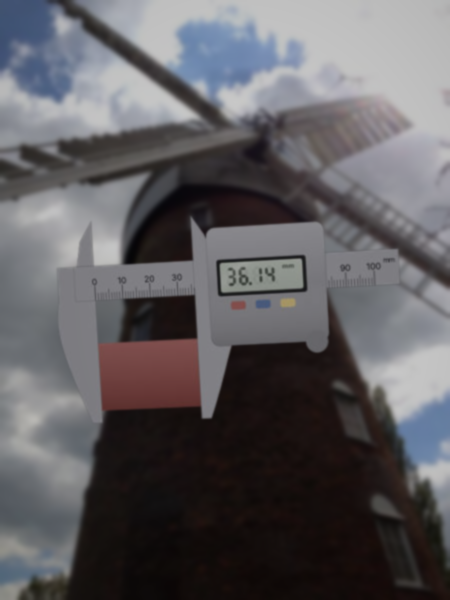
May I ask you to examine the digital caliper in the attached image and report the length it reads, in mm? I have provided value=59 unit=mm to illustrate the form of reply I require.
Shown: value=36.14 unit=mm
